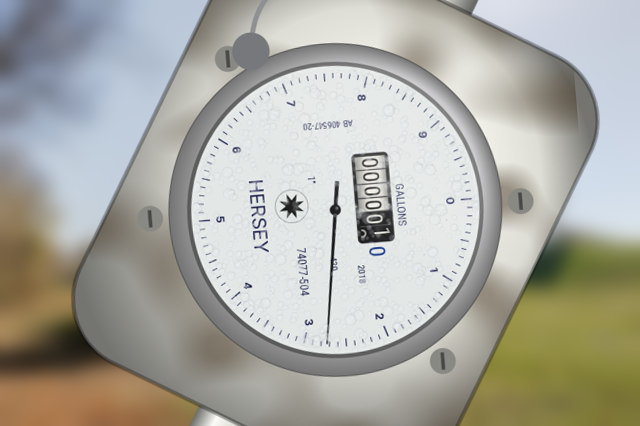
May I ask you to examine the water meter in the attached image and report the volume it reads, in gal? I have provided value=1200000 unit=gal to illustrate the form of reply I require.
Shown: value=12.7 unit=gal
